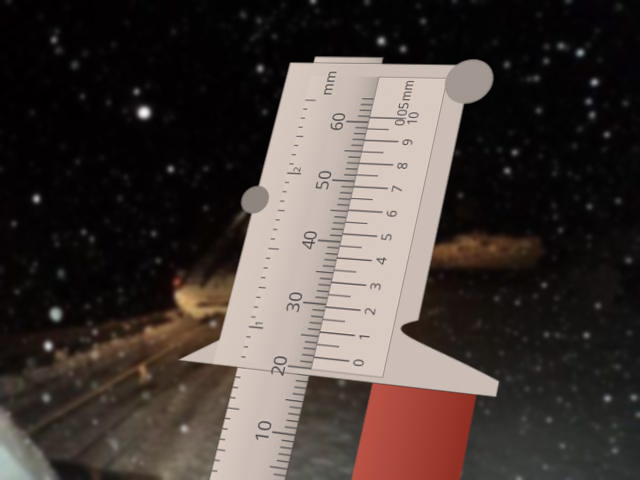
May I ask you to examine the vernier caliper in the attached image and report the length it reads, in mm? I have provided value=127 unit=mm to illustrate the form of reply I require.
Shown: value=21.8 unit=mm
